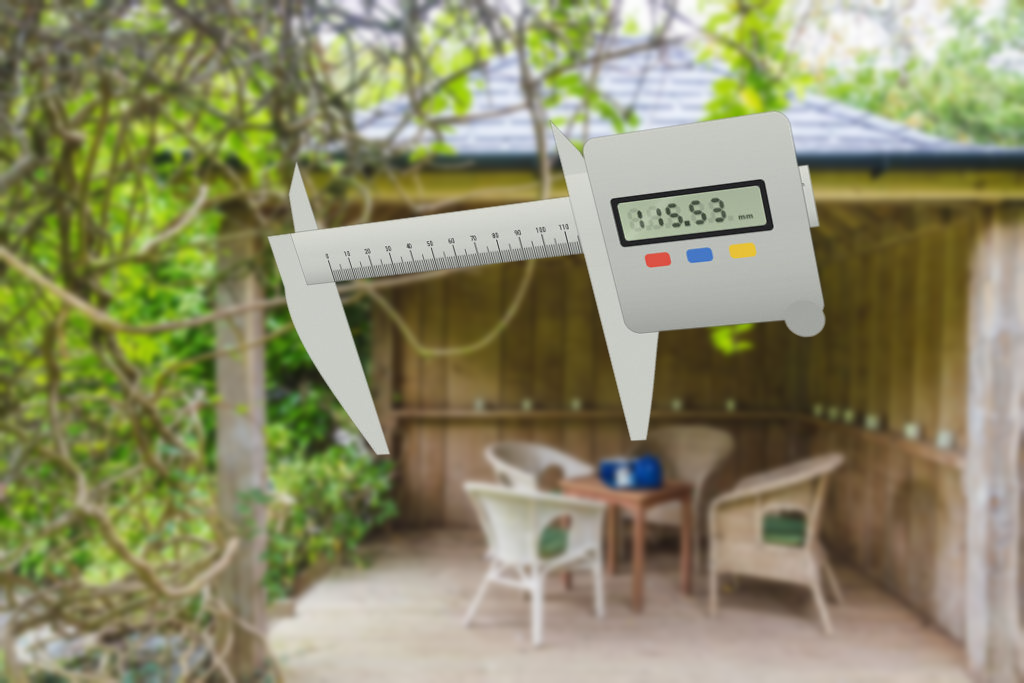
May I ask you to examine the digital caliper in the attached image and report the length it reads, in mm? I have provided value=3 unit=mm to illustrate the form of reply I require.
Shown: value=115.53 unit=mm
